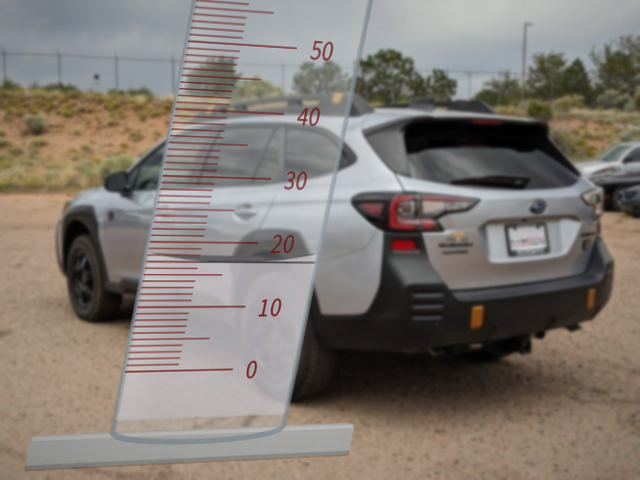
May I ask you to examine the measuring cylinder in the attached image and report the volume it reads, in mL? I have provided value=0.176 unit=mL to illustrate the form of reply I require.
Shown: value=17 unit=mL
